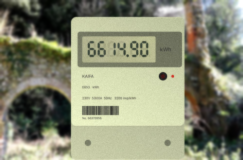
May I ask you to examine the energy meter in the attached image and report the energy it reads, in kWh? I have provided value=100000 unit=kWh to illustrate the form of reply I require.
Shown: value=6614.90 unit=kWh
